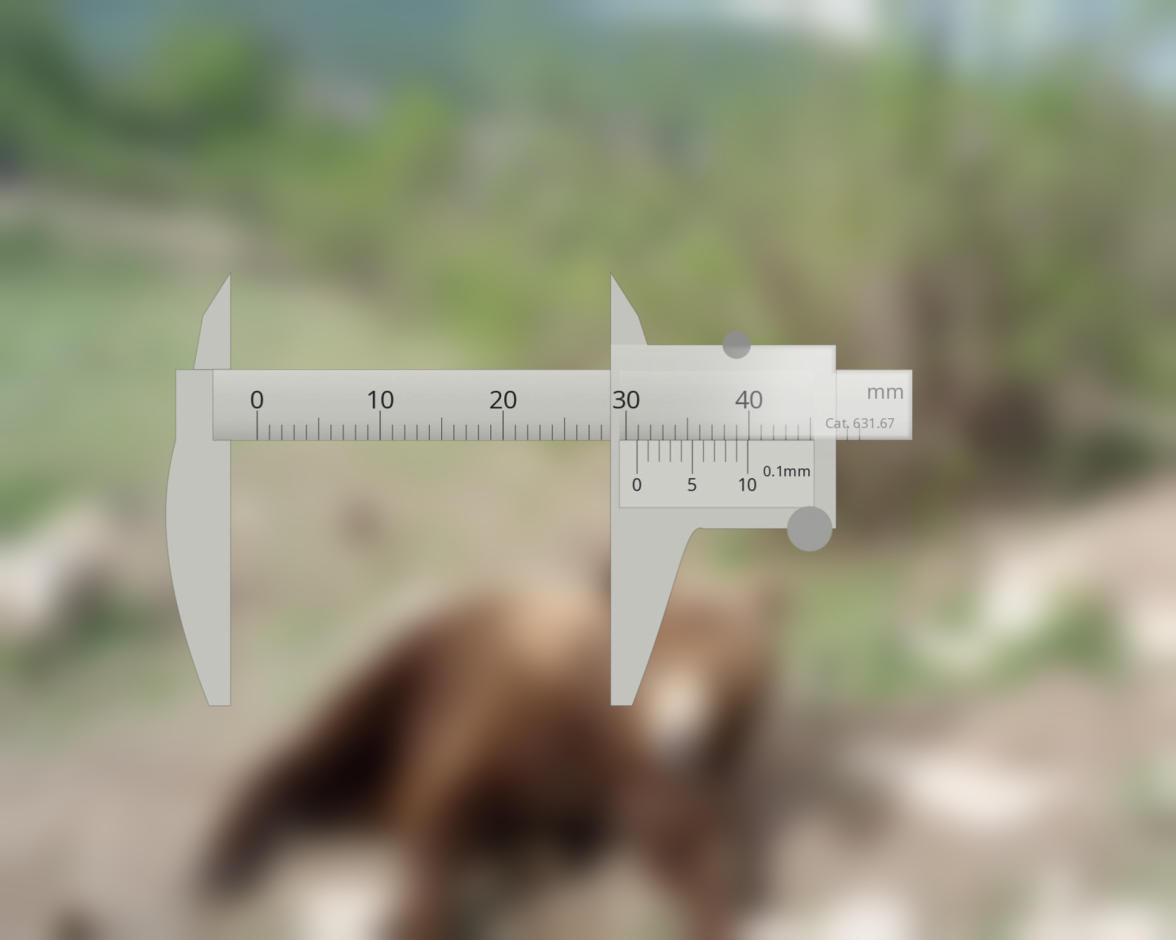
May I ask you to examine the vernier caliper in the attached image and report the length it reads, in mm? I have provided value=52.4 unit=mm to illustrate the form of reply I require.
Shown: value=30.9 unit=mm
